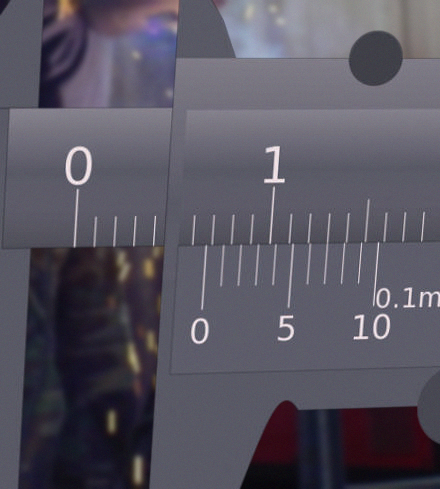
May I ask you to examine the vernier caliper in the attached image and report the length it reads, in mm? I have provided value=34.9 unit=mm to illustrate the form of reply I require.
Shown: value=6.7 unit=mm
